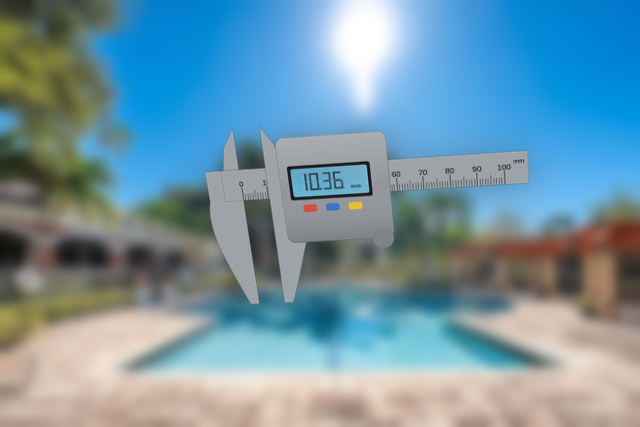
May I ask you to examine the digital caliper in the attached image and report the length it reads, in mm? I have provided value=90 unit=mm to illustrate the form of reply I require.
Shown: value=10.36 unit=mm
